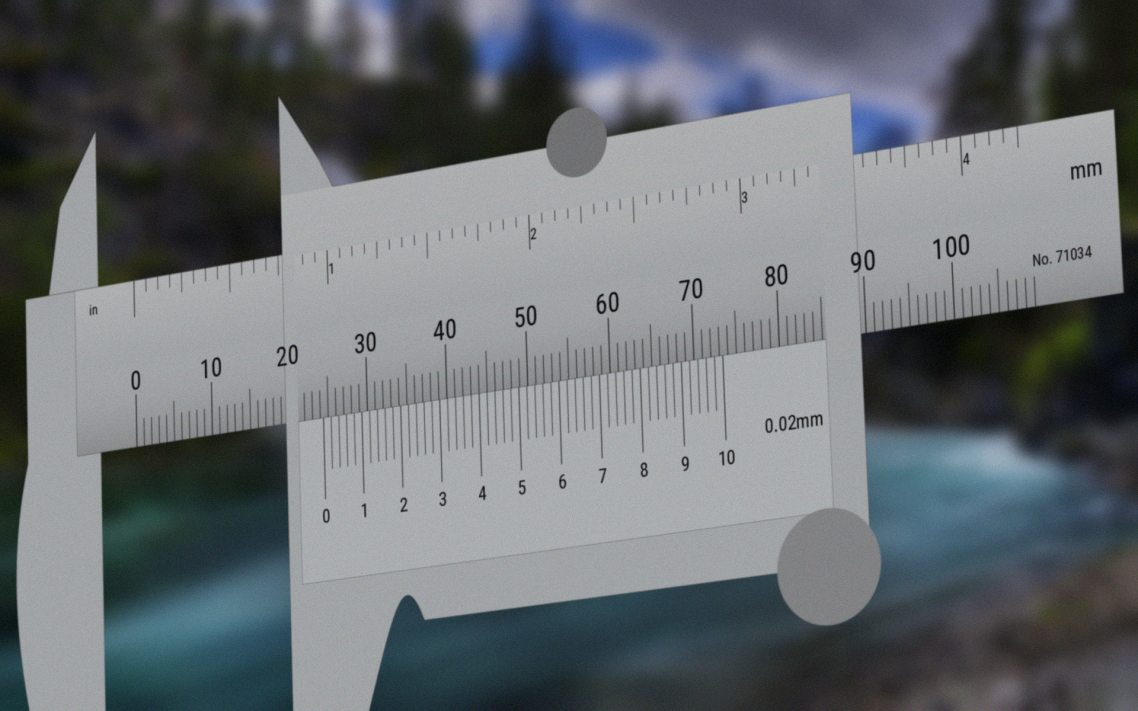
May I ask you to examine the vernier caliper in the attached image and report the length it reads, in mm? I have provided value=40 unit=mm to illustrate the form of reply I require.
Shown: value=24.4 unit=mm
